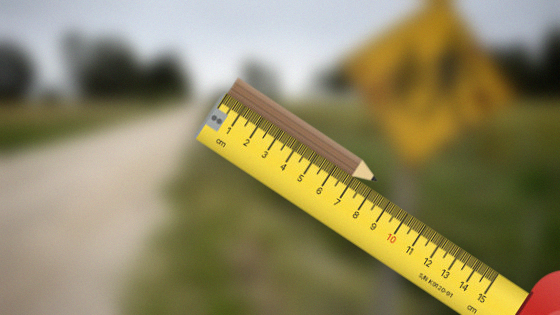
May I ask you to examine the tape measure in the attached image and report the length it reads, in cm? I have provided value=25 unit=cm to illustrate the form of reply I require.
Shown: value=8 unit=cm
